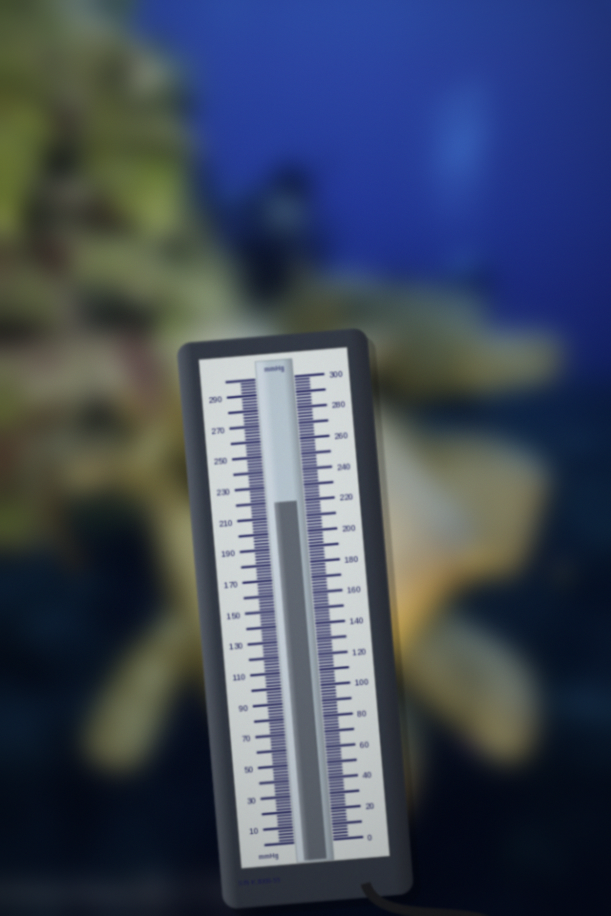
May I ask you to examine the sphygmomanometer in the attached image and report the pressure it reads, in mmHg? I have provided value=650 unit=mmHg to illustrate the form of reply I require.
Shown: value=220 unit=mmHg
